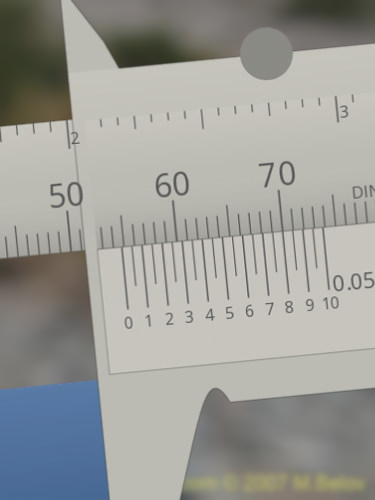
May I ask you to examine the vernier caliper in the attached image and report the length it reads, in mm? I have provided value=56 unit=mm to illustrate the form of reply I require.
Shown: value=54.8 unit=mm
